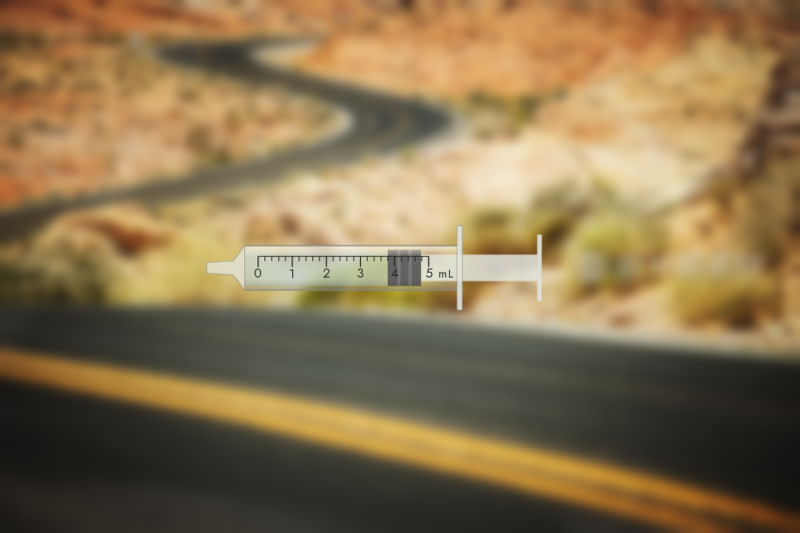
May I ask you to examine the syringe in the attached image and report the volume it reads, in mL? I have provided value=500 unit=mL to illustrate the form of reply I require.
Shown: value=3.8 unit=mL
